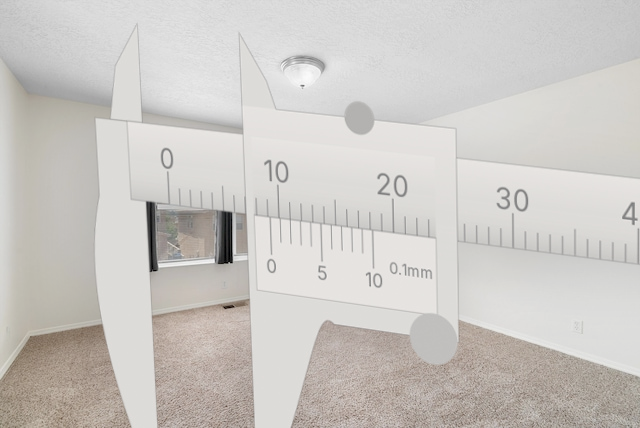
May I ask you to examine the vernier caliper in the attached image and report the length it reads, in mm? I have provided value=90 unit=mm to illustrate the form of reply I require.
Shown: value=9.2 unit=mm
